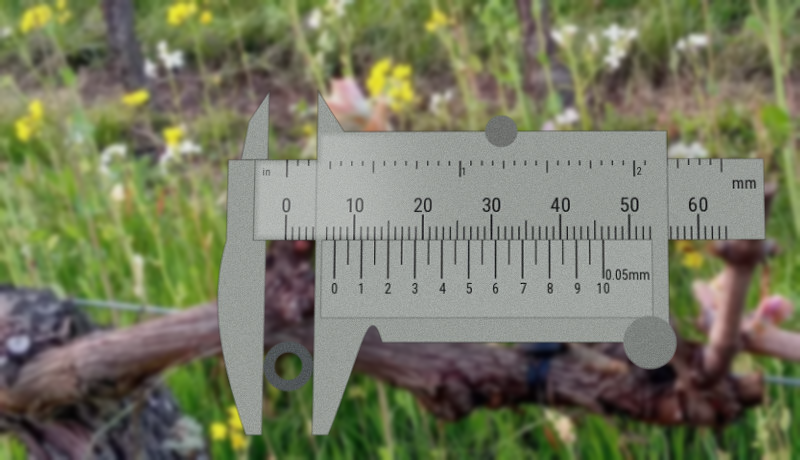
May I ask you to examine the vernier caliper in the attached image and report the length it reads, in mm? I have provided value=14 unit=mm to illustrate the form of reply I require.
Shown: value=7.2 unit=mm
